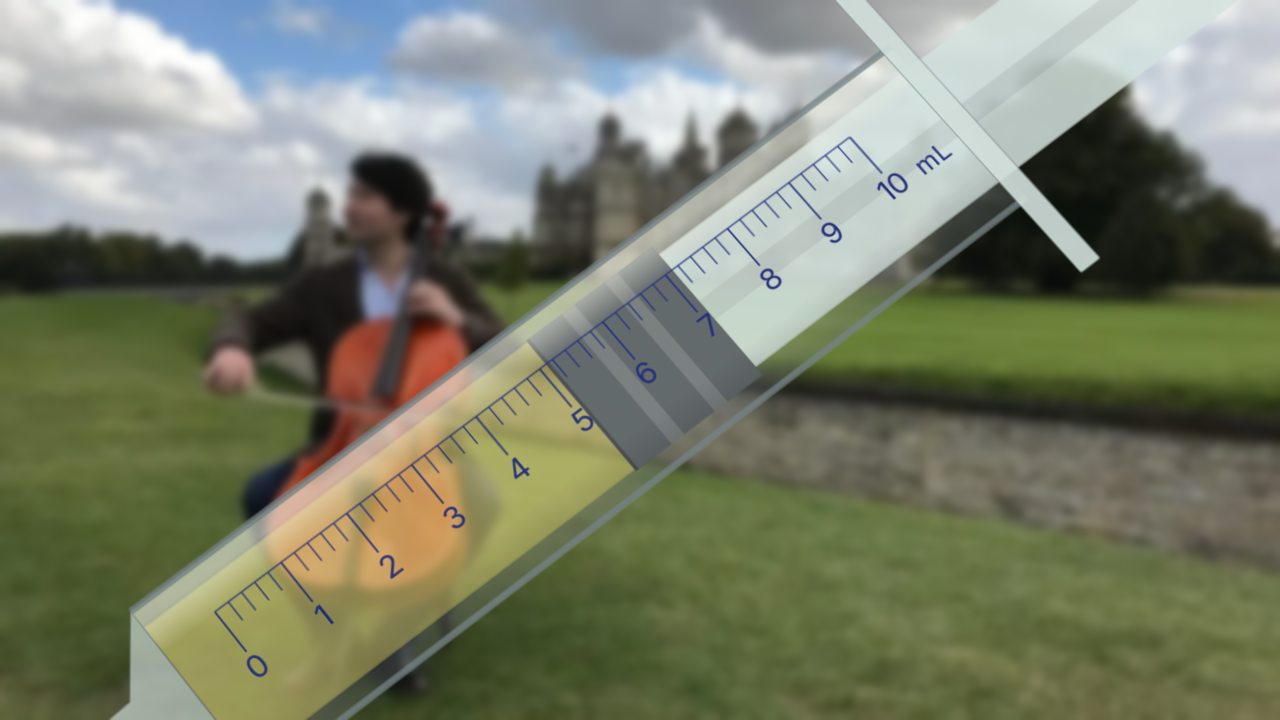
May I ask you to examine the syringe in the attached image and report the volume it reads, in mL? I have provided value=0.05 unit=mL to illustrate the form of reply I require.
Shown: value=5.1 unit=mL
